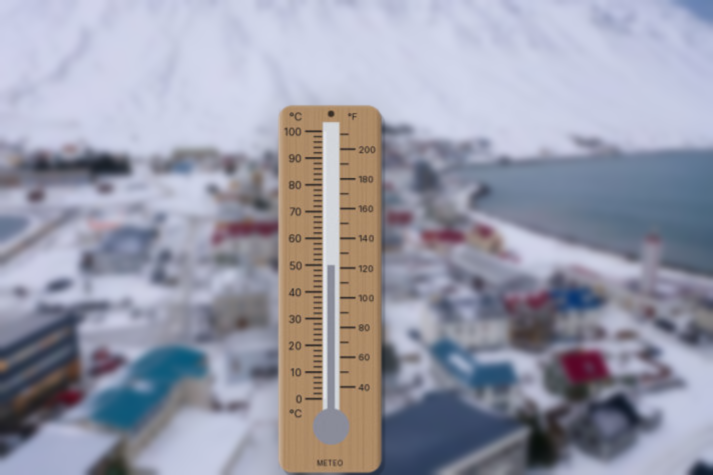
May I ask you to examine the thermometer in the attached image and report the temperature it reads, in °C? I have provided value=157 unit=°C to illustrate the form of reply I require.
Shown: value=50 unit=°C
